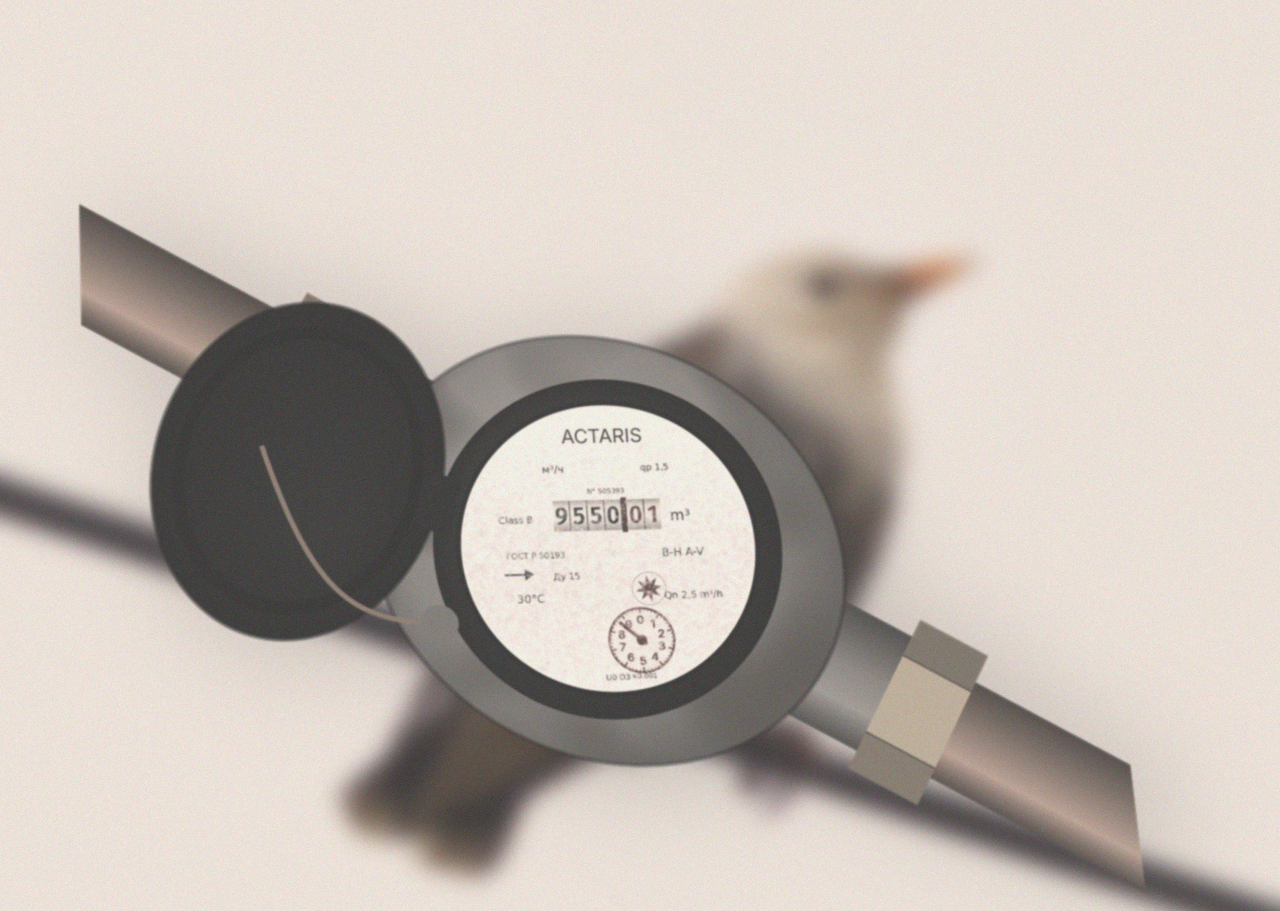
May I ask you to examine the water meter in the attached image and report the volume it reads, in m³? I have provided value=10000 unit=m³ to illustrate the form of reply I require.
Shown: value=9550.018 unit=m³
